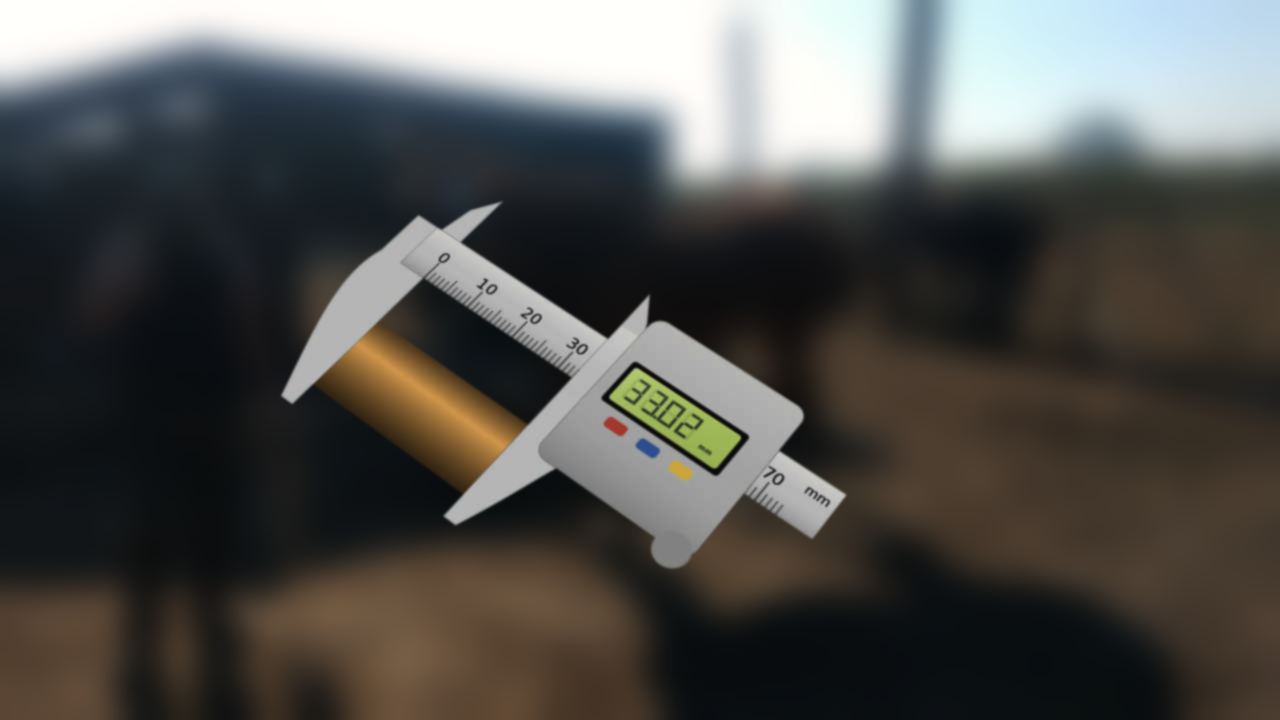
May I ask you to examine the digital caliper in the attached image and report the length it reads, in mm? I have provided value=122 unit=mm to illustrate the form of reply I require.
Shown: value=33.02 unit=mm
